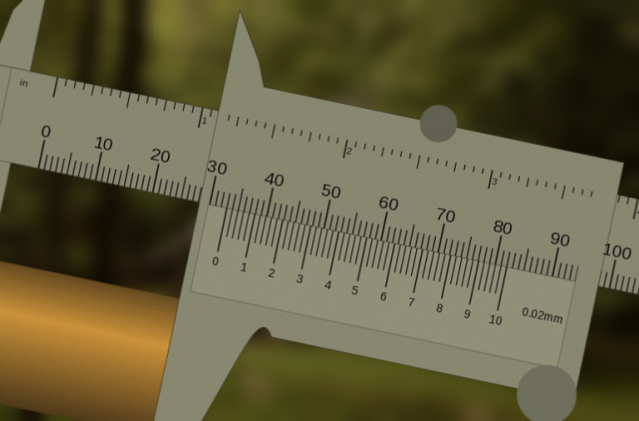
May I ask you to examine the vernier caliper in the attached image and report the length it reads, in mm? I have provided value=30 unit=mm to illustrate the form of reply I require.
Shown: value=33.0 unit=mm
